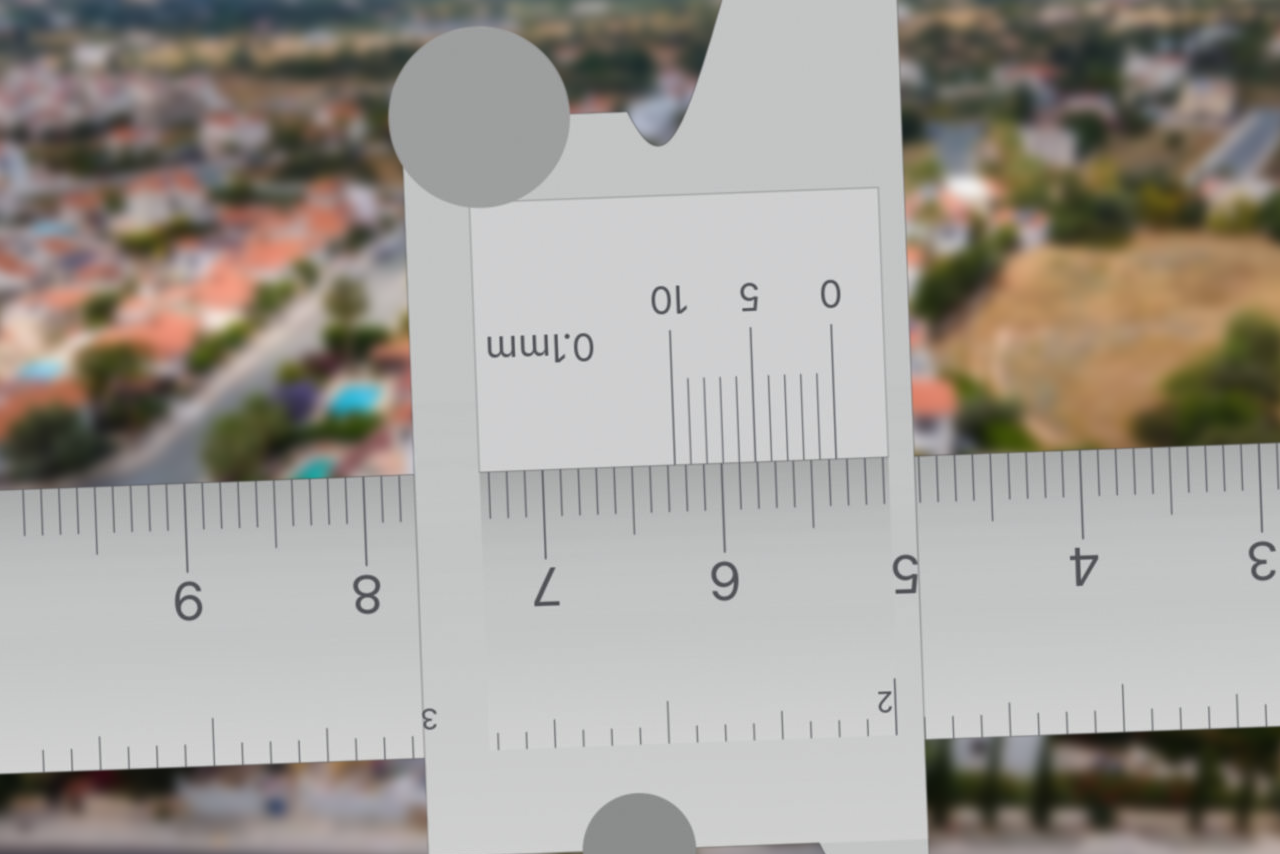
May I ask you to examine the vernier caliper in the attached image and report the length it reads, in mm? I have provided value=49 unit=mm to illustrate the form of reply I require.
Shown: value=53.6 unit=mm
